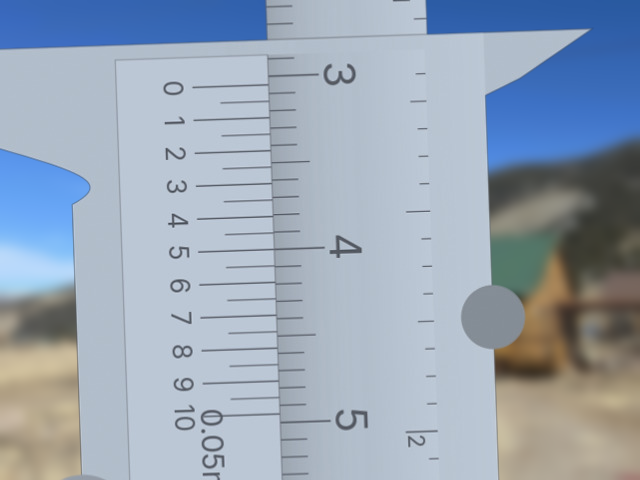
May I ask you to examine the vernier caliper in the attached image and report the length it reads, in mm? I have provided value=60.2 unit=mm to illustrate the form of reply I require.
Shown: value=30.5 unit=mm
